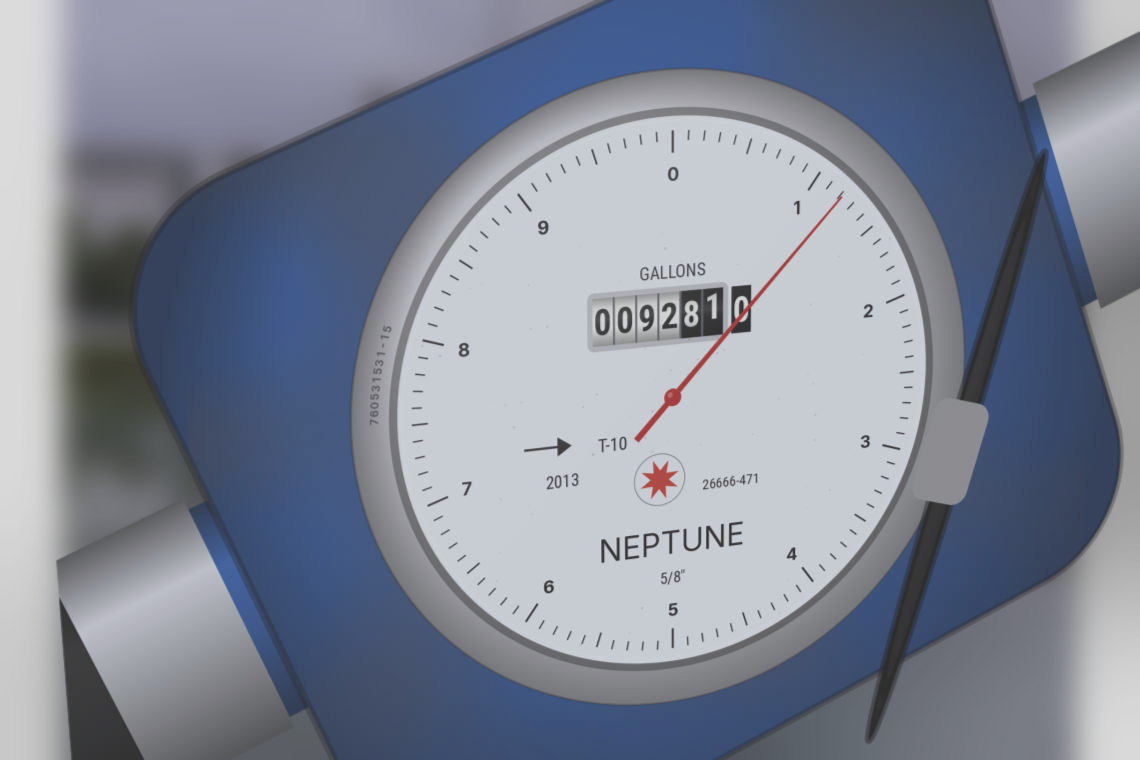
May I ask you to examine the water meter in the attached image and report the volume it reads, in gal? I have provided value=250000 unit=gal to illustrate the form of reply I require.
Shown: value=92811.2 unit=gal
